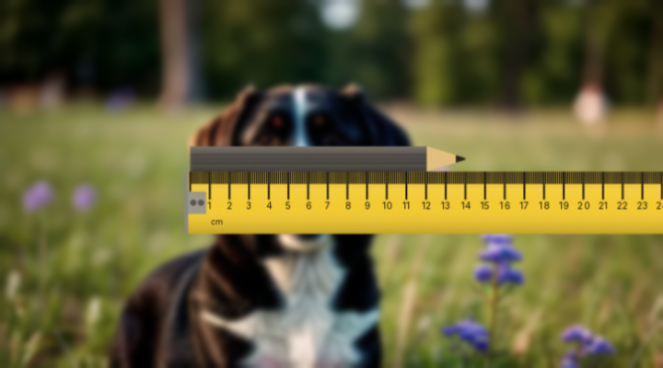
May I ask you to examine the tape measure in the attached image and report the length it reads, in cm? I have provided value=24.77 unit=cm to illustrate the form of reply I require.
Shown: value=14 unit=cm
